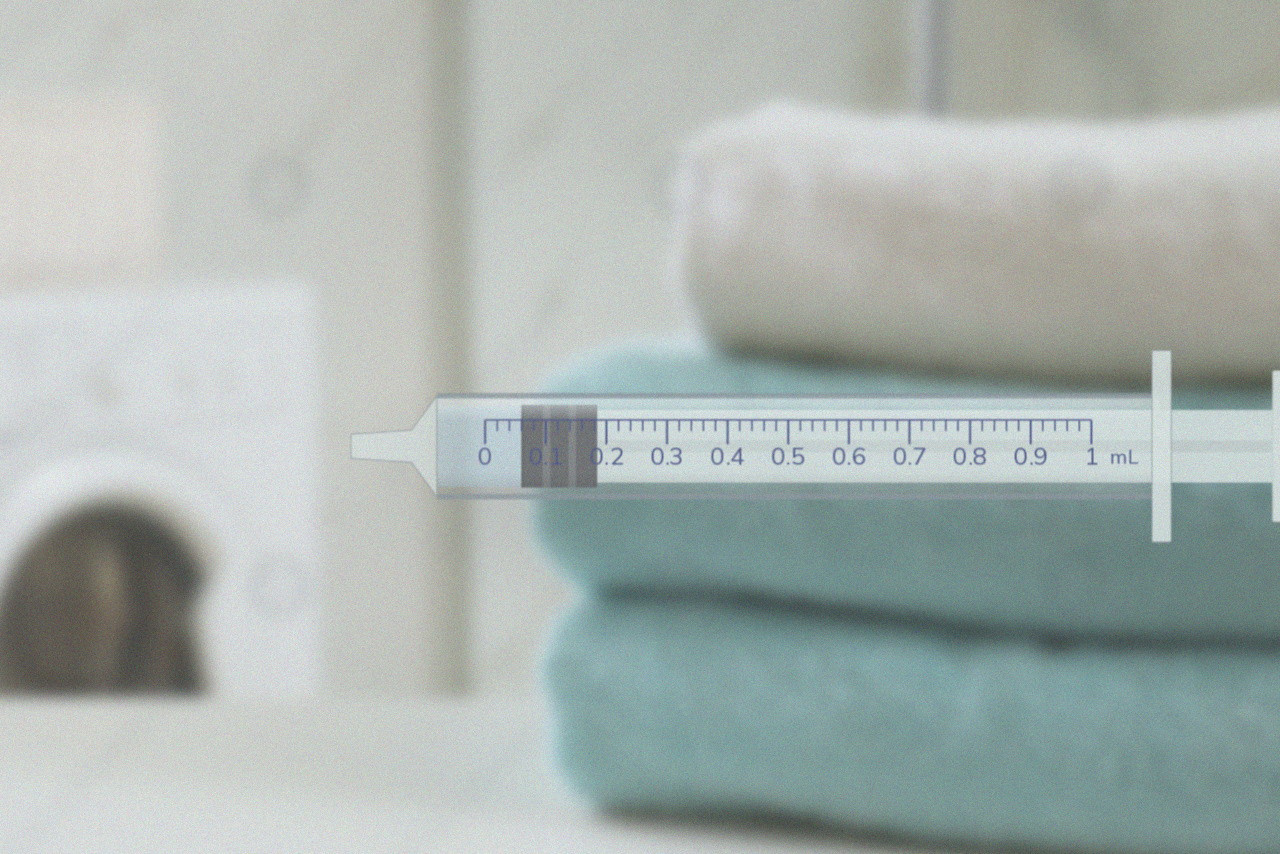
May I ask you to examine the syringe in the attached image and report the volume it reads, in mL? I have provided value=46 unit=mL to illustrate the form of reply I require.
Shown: value=0.06 unit=mL
